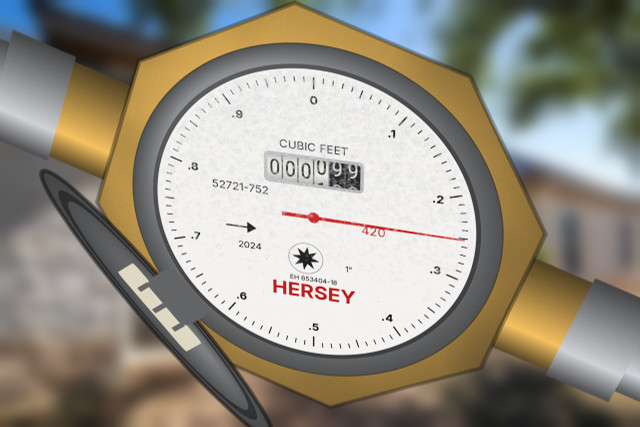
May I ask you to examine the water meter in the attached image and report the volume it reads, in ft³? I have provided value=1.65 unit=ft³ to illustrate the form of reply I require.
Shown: value=99.25 unit=ft³
